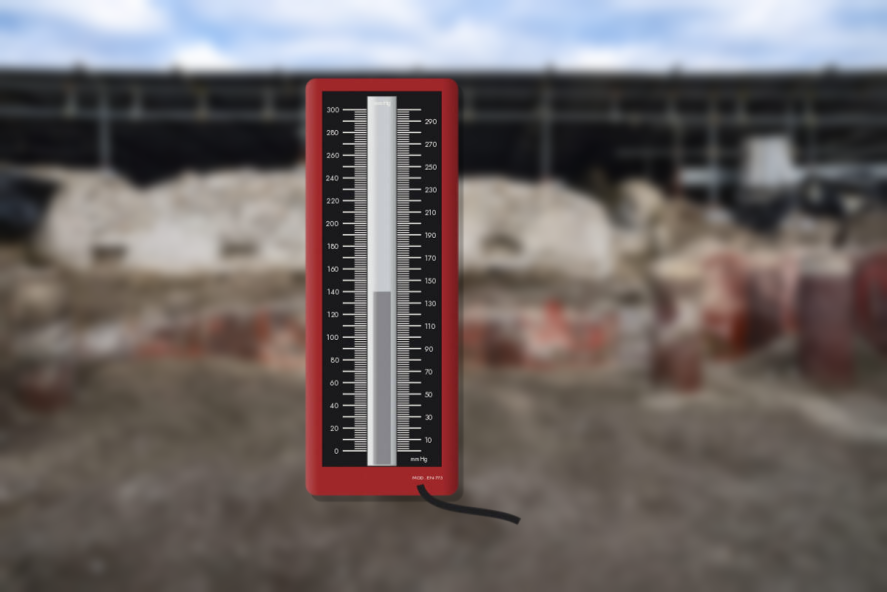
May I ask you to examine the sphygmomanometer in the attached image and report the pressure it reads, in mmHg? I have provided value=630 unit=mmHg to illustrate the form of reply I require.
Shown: value=140 unit=mmHg
